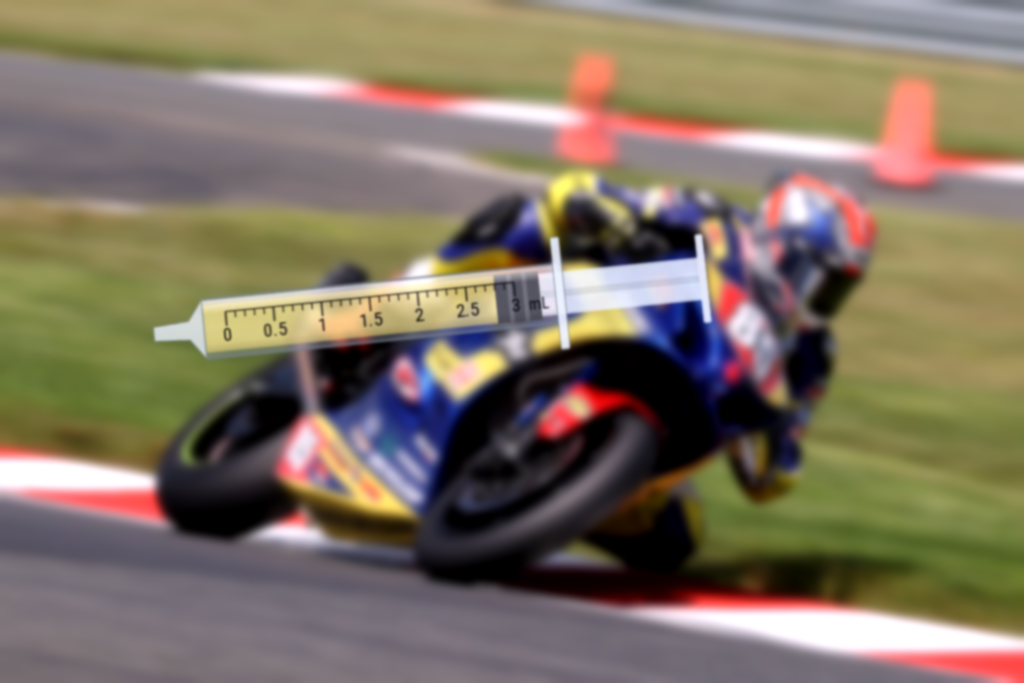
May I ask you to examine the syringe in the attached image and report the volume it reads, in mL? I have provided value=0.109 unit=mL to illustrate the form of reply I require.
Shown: value=2.8 unit=mL
